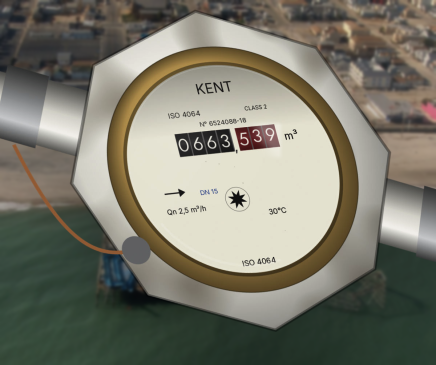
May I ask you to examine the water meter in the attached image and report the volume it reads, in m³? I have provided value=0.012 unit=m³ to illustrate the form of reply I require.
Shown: value=663.539 unit=m³
